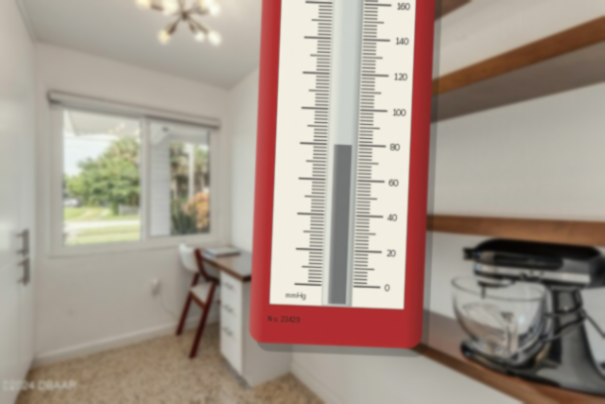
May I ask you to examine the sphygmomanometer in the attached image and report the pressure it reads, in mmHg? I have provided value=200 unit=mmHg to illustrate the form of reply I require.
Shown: value=80 unit=mmHg
